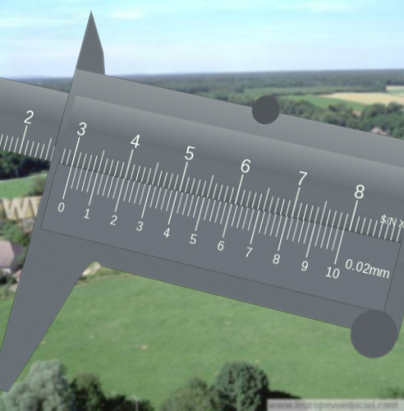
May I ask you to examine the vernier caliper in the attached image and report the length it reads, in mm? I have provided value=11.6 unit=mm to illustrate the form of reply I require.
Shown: value=30.0 unit=mm
